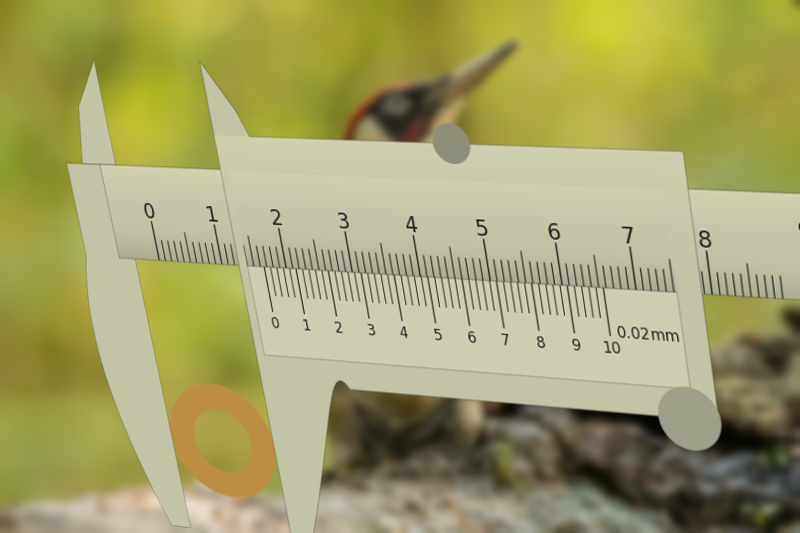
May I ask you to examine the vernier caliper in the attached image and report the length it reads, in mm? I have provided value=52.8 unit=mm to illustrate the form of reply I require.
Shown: value=16.6 unit=mm
